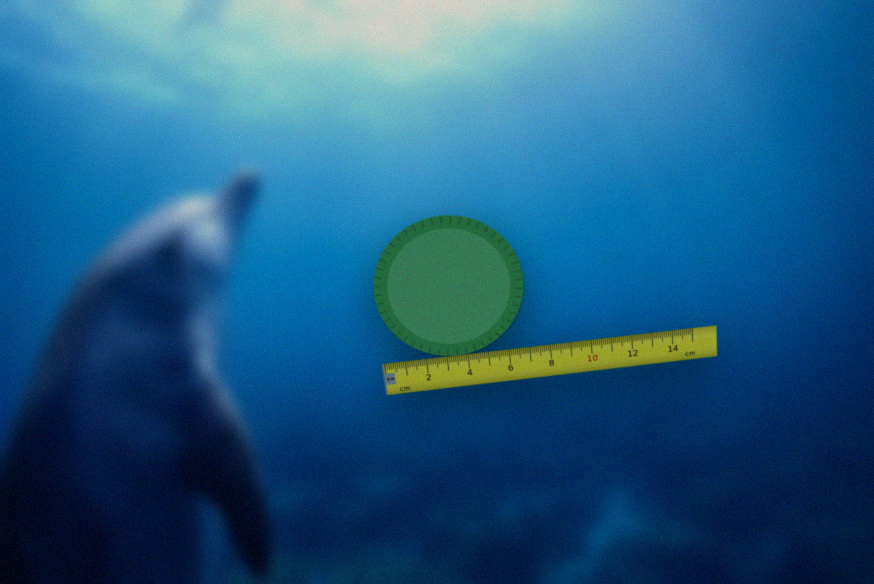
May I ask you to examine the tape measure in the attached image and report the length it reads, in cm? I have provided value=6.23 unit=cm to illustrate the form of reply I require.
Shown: value=7 unit=cm
